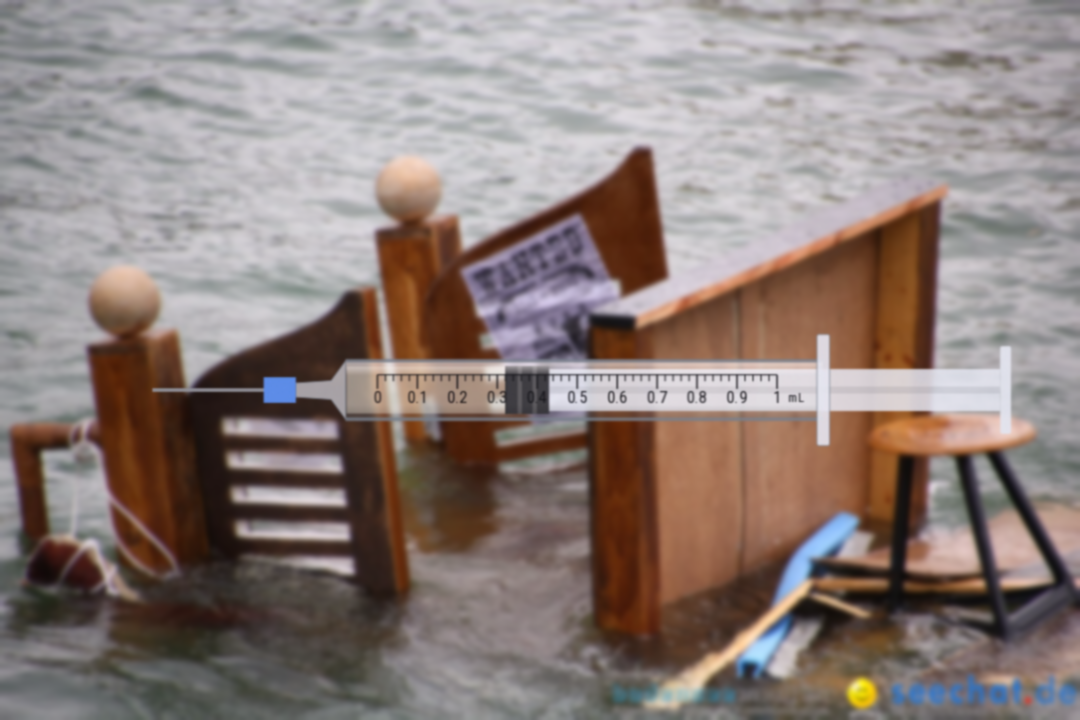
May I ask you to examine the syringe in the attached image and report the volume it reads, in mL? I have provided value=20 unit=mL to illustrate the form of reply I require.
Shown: value=0.32 unit=mL
